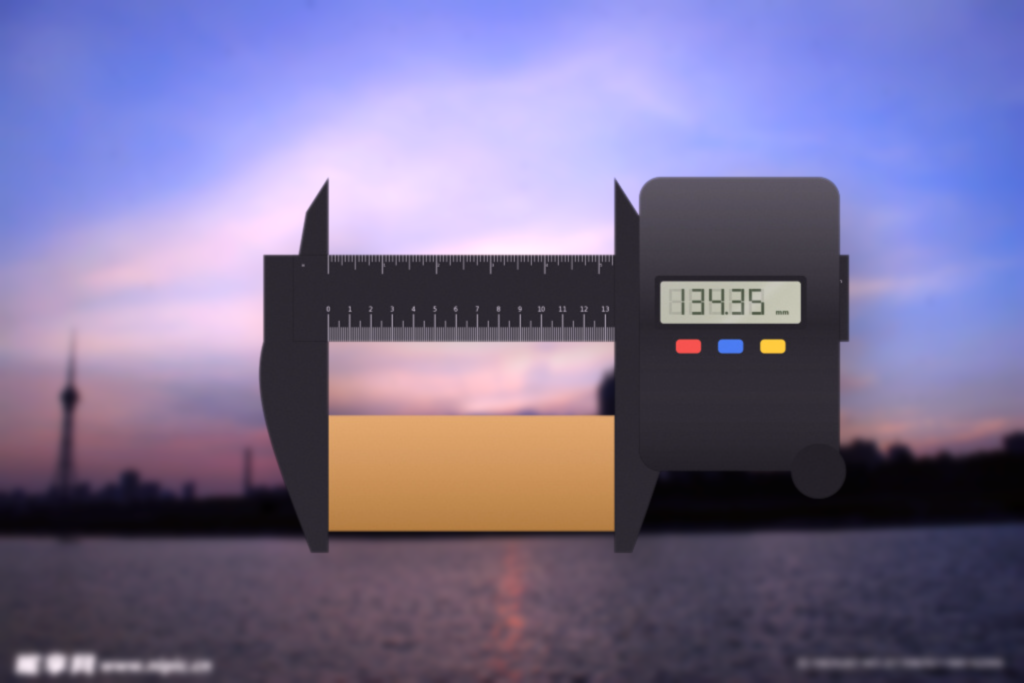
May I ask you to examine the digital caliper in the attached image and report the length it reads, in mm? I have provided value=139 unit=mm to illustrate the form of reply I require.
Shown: value=134.35 unit=mm
